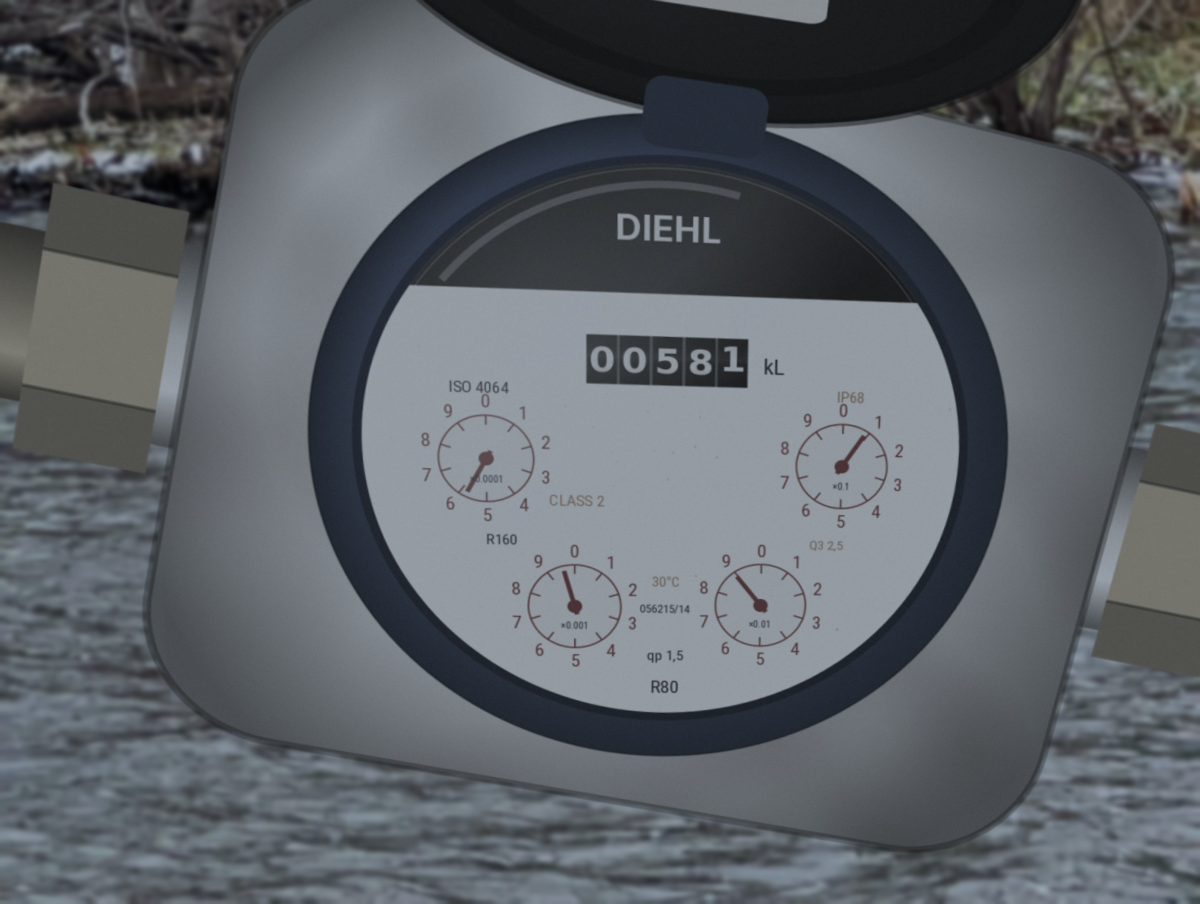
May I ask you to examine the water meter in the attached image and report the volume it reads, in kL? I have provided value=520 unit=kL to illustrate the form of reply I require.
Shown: value=581.0895 unit=kL
